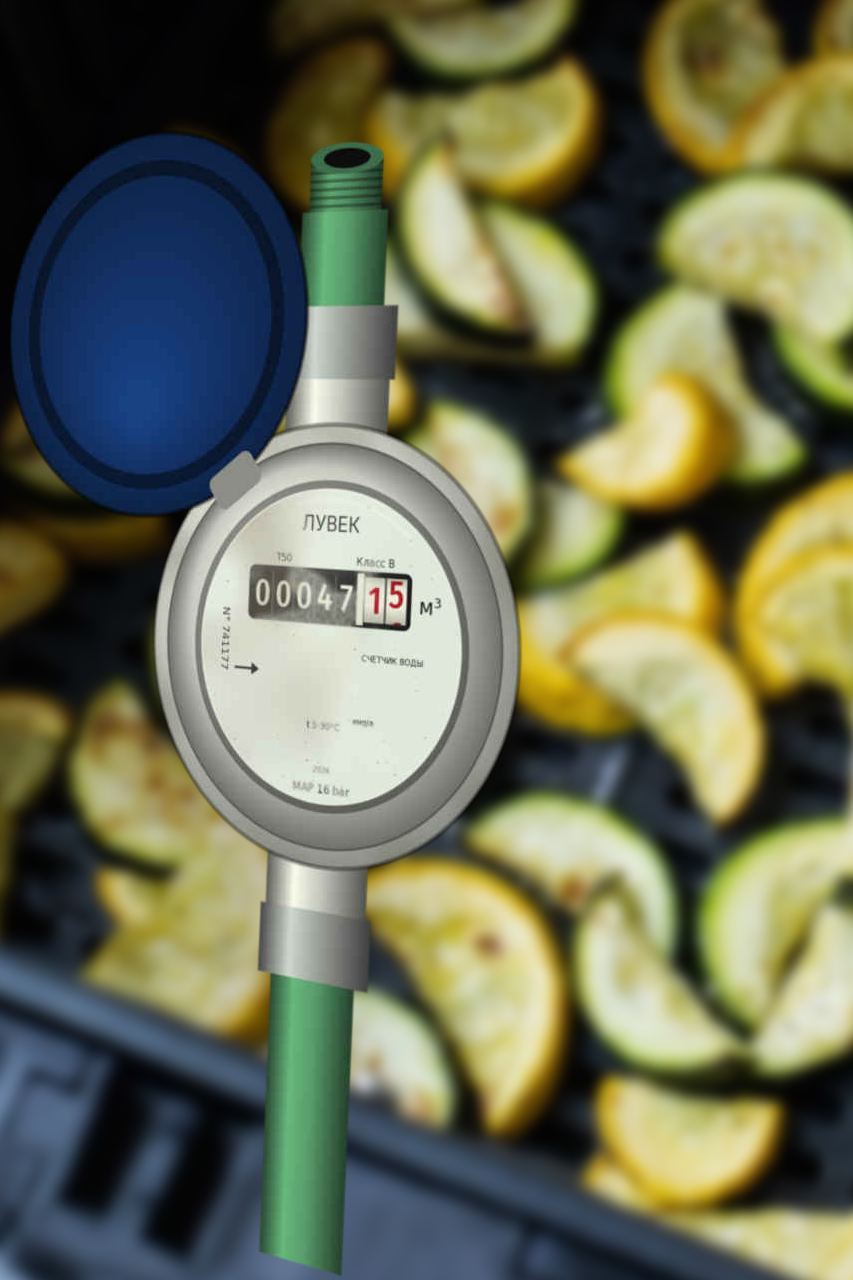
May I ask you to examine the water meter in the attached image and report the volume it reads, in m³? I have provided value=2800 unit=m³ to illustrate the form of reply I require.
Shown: value=47.15 unit=m³
